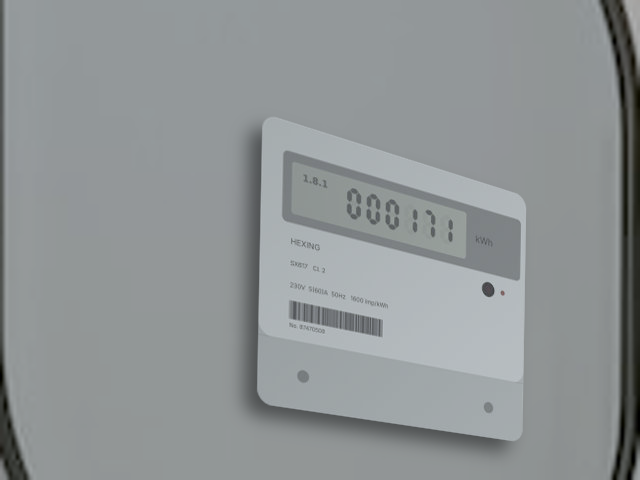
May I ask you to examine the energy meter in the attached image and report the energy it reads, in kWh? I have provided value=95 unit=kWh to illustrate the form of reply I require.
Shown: value=171 unit=kWh
